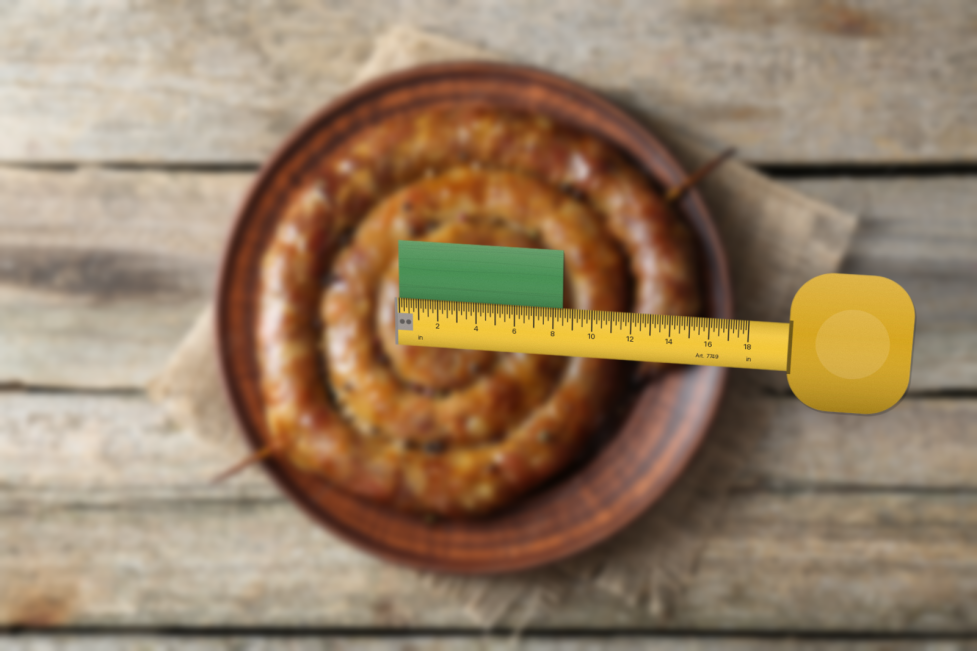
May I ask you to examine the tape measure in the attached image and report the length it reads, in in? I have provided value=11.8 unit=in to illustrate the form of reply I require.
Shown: value=8.5 unit=in
